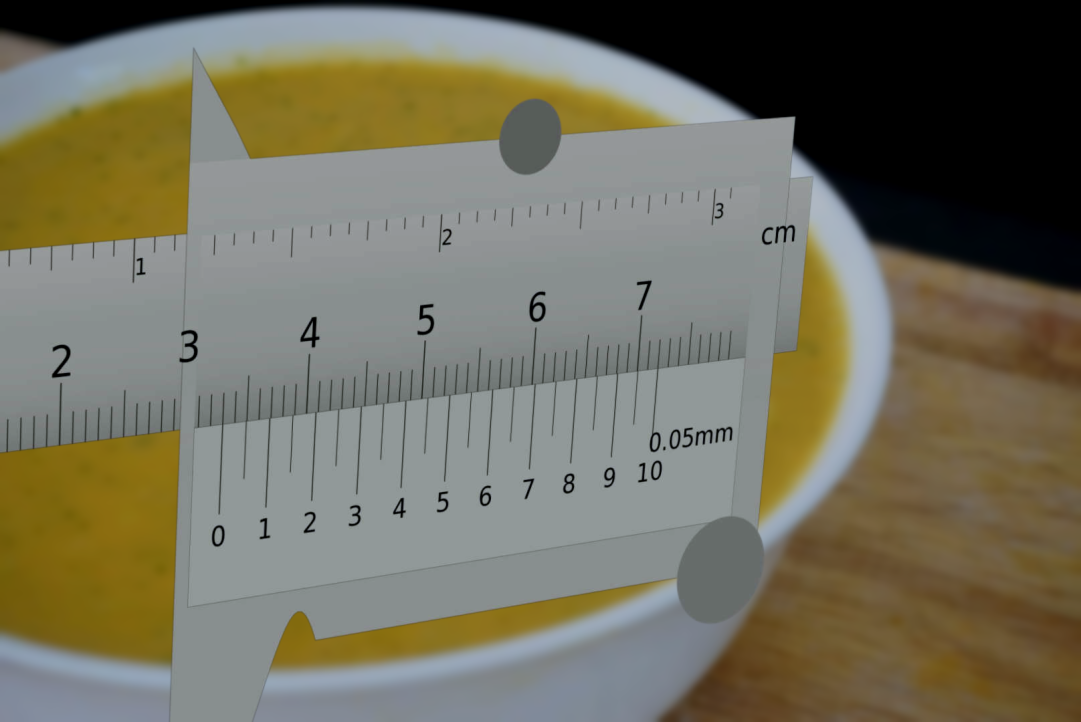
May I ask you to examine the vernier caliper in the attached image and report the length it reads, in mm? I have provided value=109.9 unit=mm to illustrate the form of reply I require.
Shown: value=33.0 unit=mm
